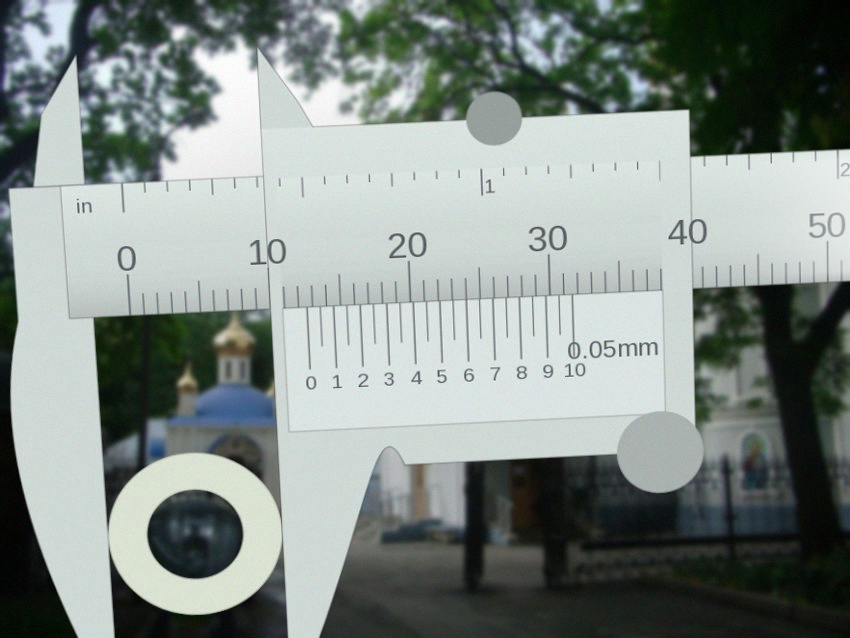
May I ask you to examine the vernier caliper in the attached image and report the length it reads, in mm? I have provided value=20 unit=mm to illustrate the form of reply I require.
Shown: value=12.6 unit=mm
